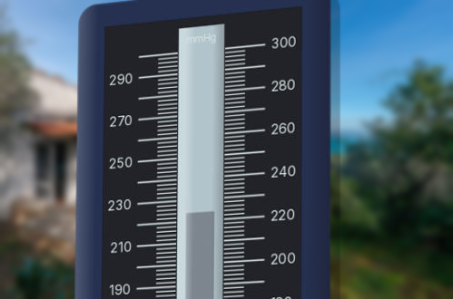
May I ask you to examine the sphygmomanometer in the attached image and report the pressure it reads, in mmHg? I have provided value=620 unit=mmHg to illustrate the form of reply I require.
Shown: value=224 unit=mmHg
